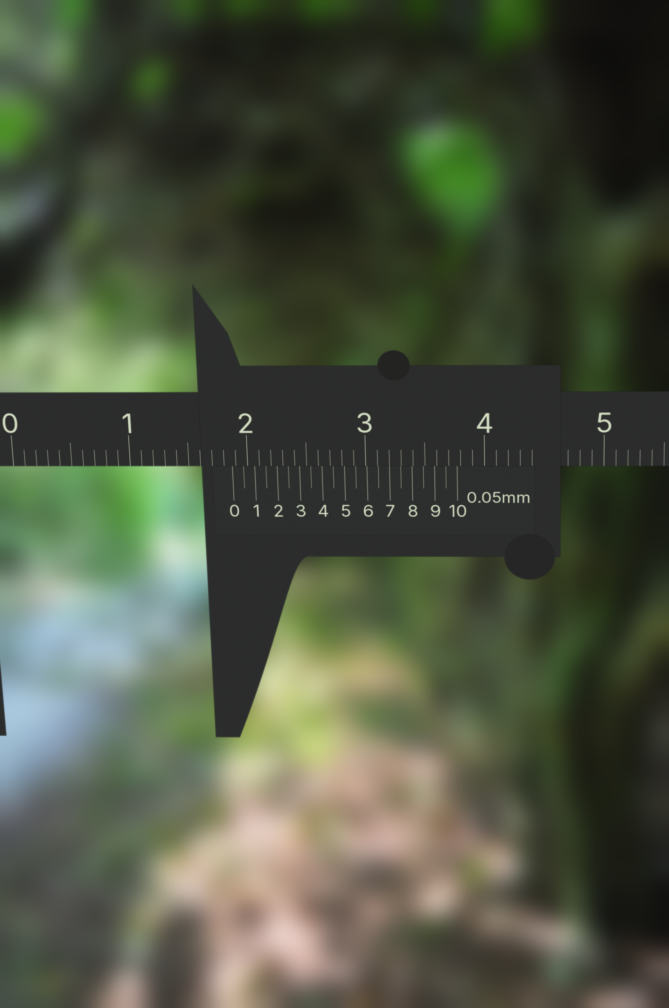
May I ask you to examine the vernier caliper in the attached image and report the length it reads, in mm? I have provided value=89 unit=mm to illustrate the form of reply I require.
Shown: value=18.7 unit=mm
